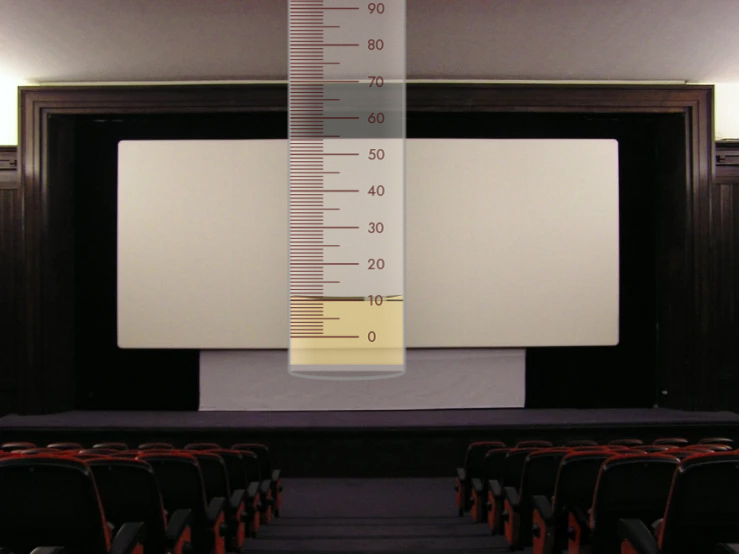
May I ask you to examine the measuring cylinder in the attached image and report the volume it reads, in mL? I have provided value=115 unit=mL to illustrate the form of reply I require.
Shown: value=10 unit=mL
